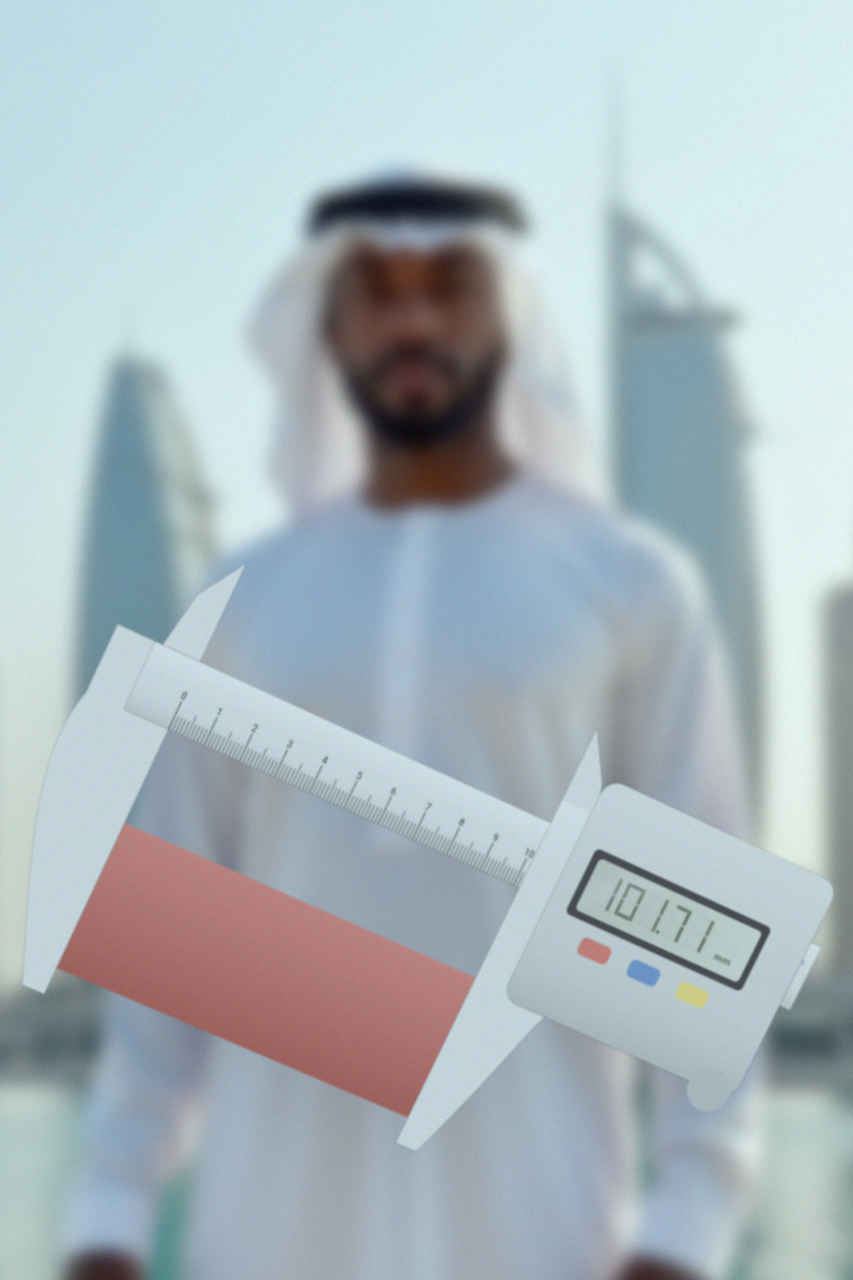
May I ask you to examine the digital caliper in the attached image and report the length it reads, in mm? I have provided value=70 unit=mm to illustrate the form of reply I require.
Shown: value=101.71 unit=mm
